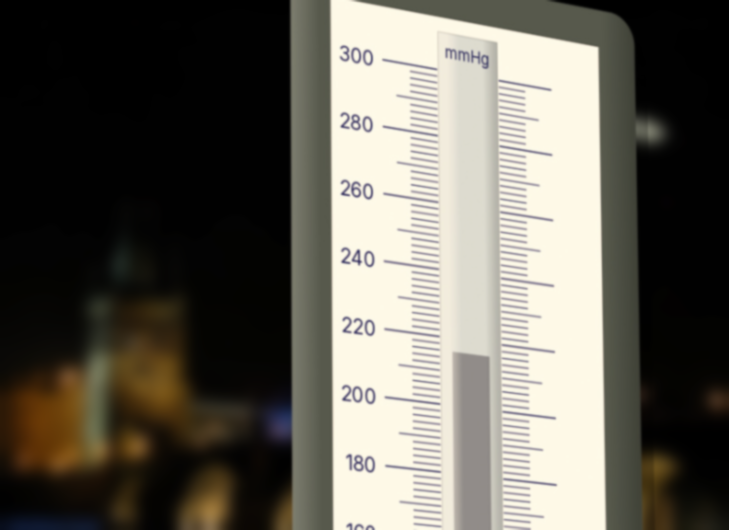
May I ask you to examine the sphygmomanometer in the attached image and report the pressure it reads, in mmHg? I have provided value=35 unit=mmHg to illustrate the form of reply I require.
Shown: value=216 unit=mmHg
